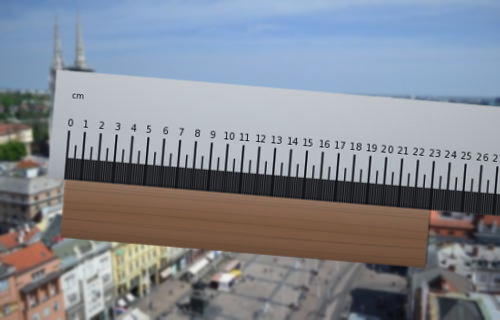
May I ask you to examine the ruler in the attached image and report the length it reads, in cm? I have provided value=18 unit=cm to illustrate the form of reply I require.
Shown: value=23 unit=cm
